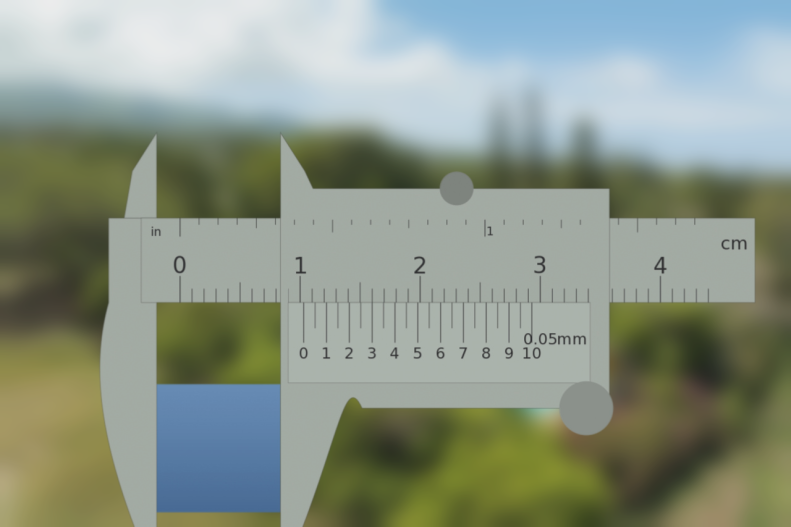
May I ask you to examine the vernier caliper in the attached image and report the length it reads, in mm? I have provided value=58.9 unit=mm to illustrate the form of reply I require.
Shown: value=10.3 unit=mm
